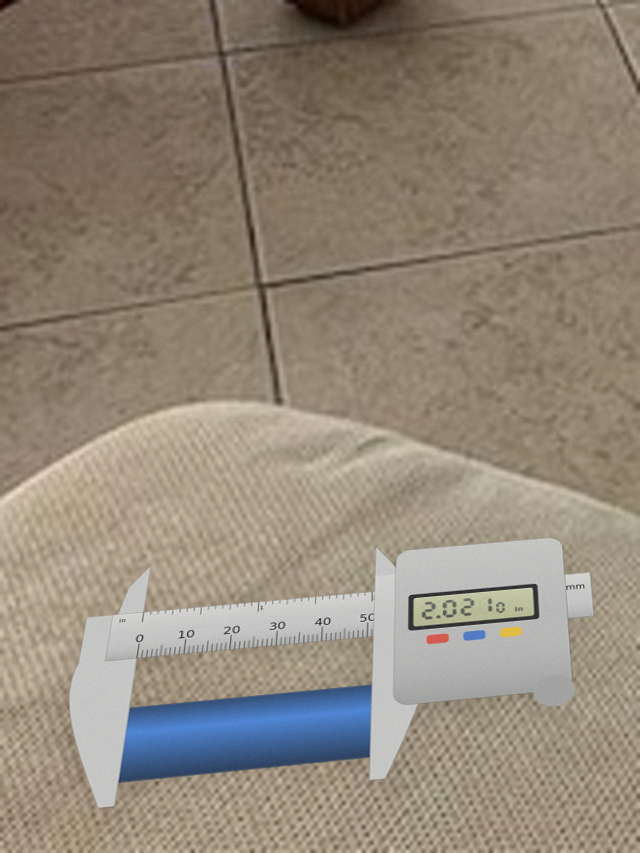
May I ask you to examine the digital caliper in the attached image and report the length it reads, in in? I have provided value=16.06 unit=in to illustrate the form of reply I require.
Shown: value=2.0210 unit=in
